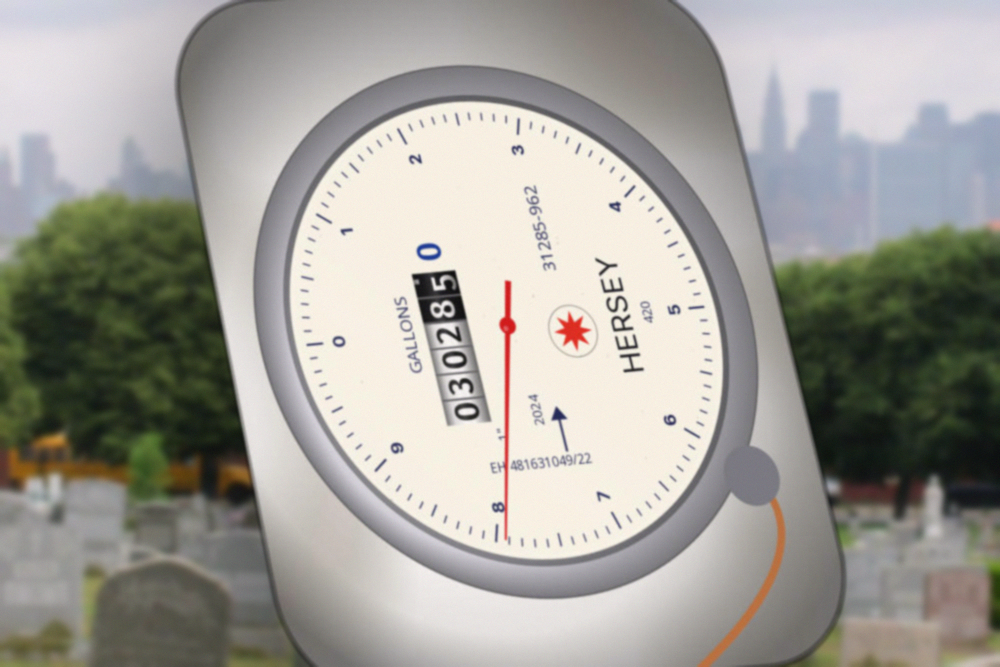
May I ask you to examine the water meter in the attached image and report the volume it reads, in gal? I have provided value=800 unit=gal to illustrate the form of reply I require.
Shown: value=302847.9 unit=gal
